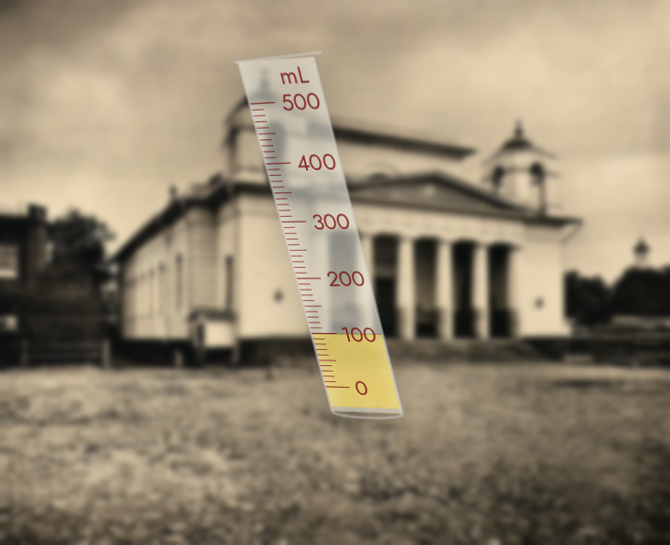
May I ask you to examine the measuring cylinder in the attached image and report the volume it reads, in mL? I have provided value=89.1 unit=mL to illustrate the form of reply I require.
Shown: value=100 unit=mL
